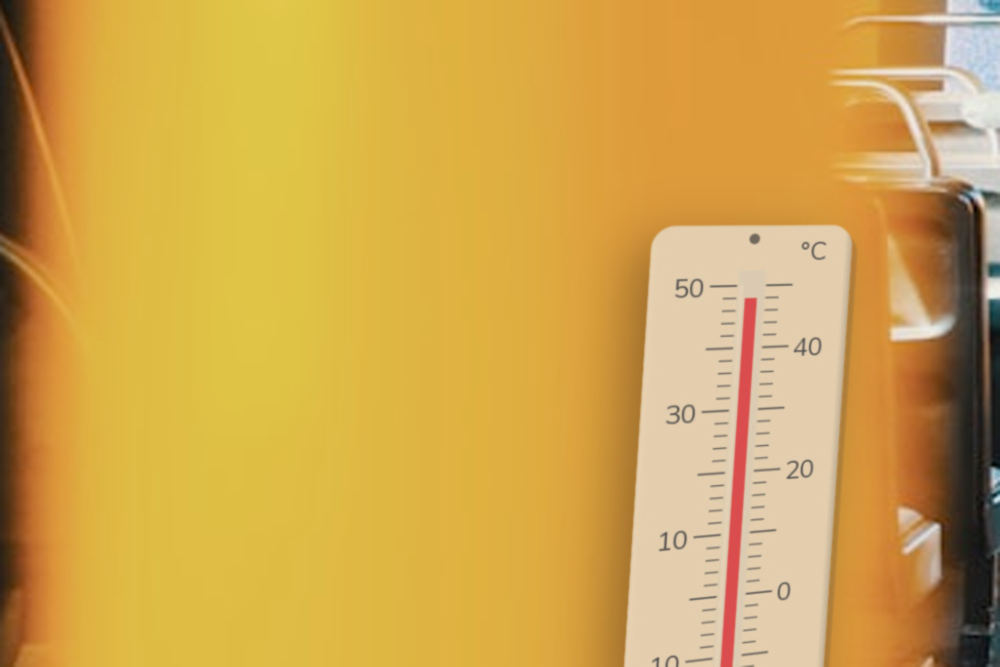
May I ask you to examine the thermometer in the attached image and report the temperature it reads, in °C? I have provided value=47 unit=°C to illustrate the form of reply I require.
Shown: value=48 unit=°C
